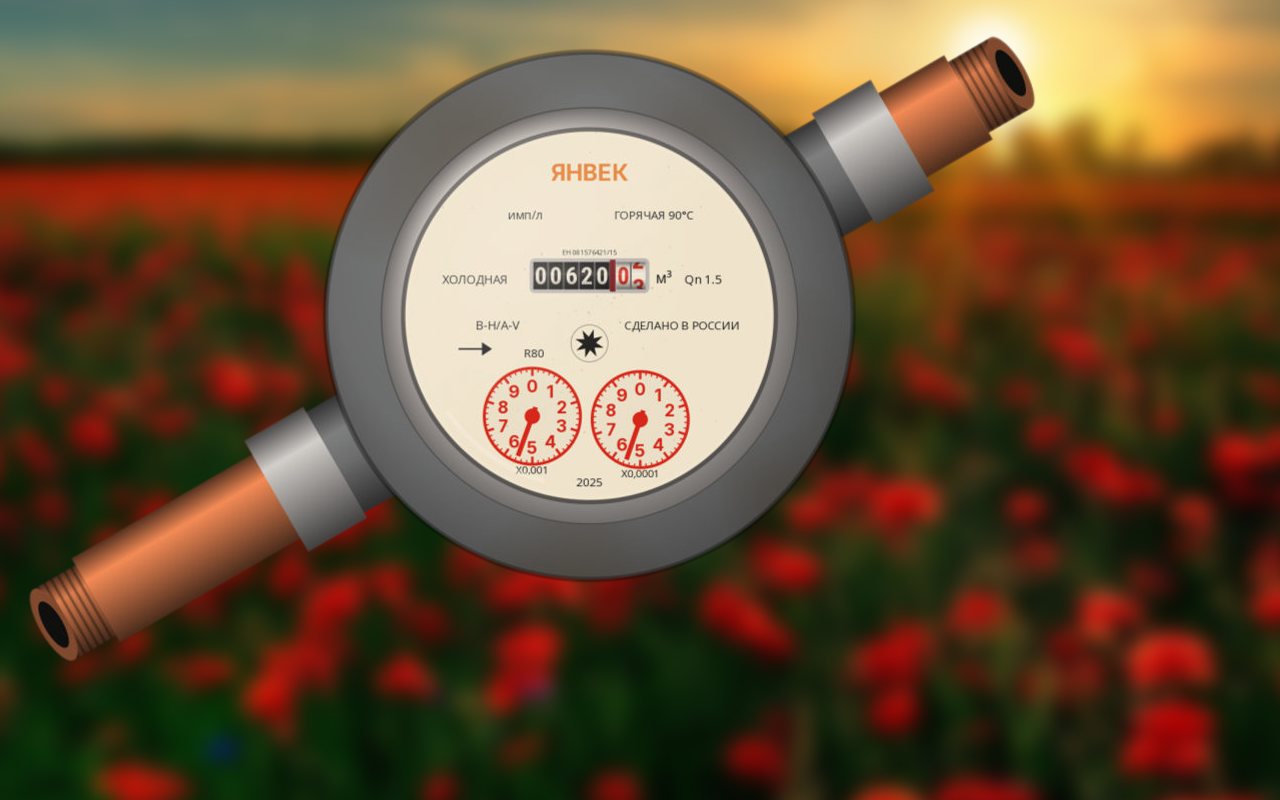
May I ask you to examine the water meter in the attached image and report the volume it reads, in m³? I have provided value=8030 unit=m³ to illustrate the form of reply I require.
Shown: value=620.0255 unit=m³
